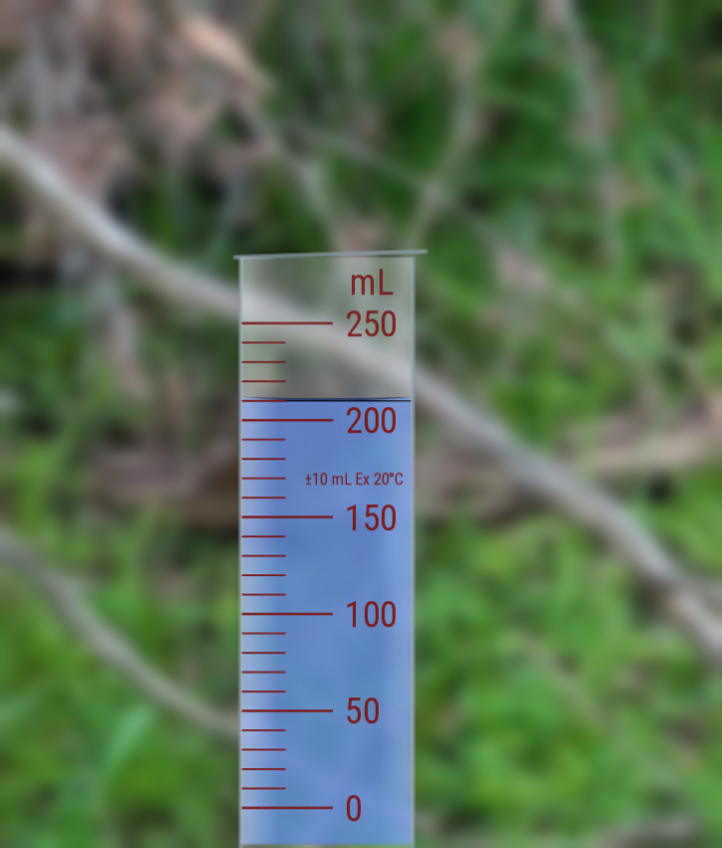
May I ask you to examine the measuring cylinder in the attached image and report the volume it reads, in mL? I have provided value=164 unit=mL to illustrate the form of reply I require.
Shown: value=210 unit=mL
